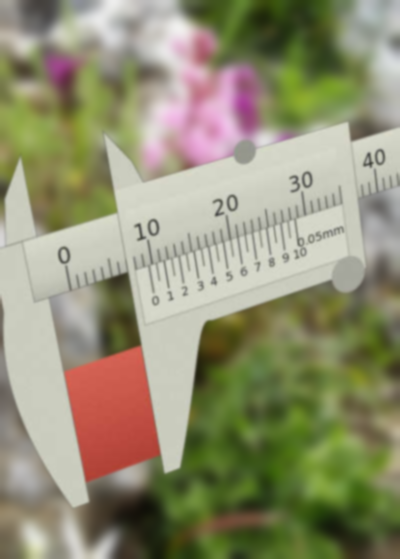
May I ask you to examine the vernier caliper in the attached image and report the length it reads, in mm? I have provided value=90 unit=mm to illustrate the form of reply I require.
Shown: value=9.6 unit=mm
